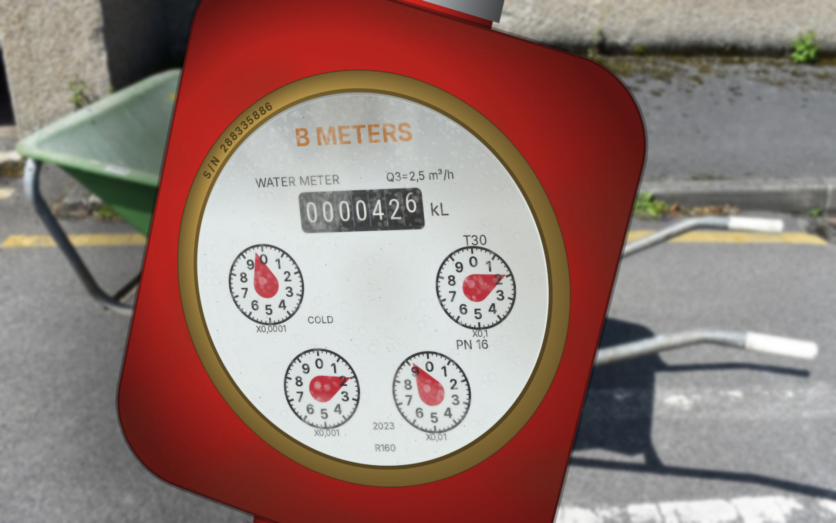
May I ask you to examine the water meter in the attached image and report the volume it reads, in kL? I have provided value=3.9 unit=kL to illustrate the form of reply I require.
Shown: value=426.1919 unit=kL
